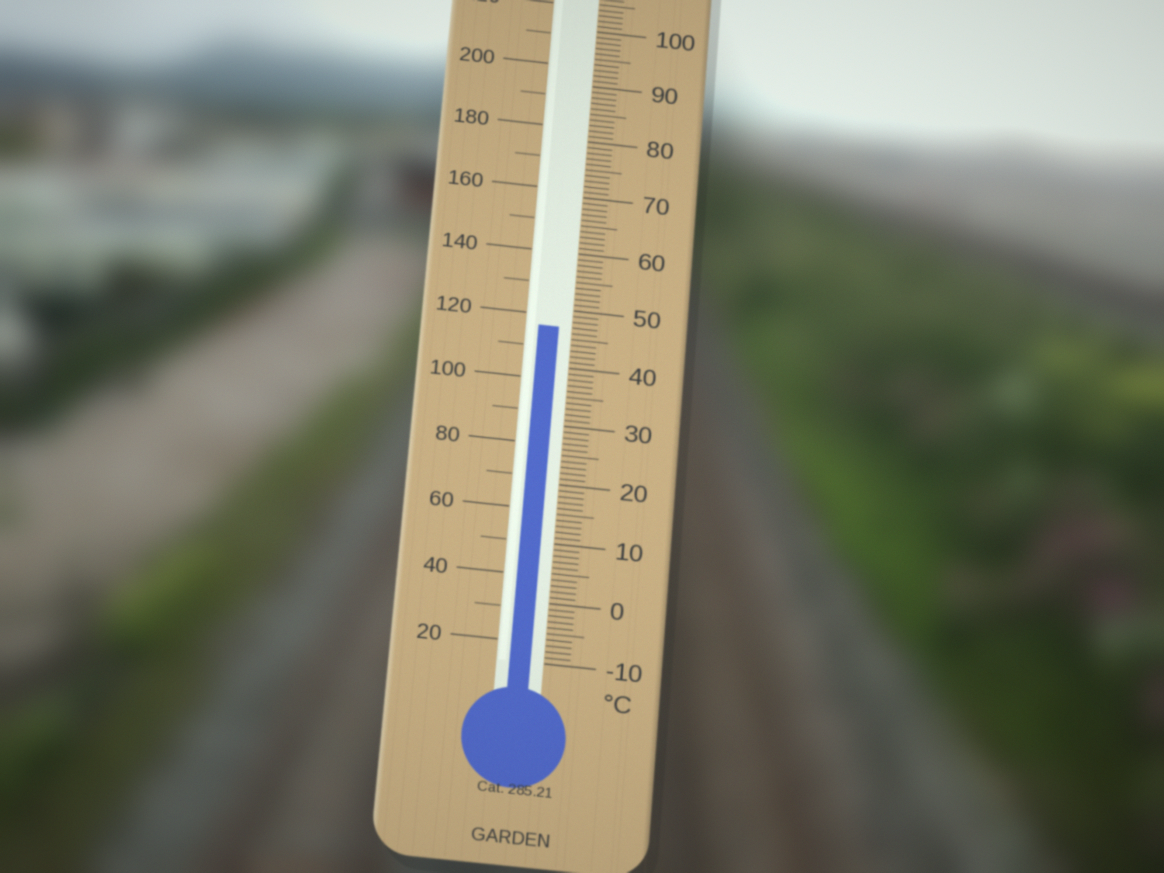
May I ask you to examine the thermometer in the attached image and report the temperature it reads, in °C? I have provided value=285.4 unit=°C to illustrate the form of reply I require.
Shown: value=47 unit=°C
